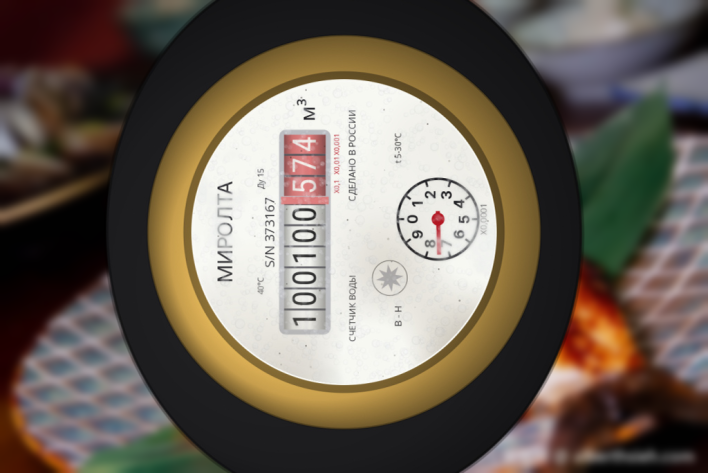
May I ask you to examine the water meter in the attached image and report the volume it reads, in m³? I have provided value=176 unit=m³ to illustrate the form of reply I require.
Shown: value=100100.5747 unit=m³
